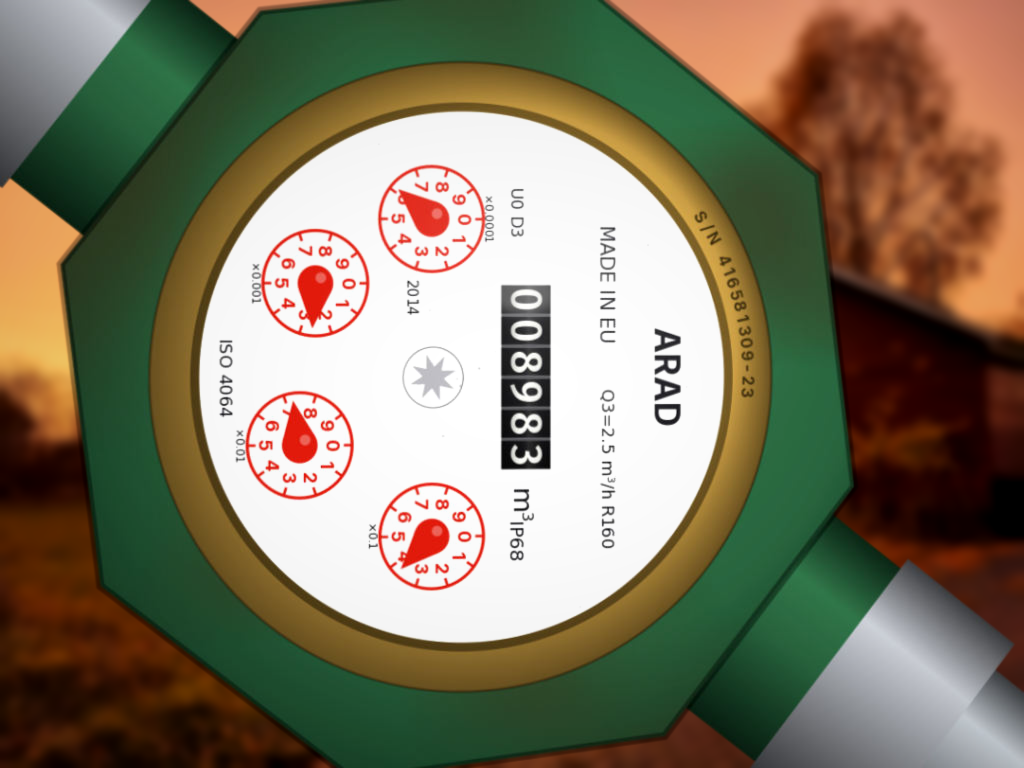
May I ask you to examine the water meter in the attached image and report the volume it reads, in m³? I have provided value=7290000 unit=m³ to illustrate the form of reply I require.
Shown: value=8983.3726 unit=m³
